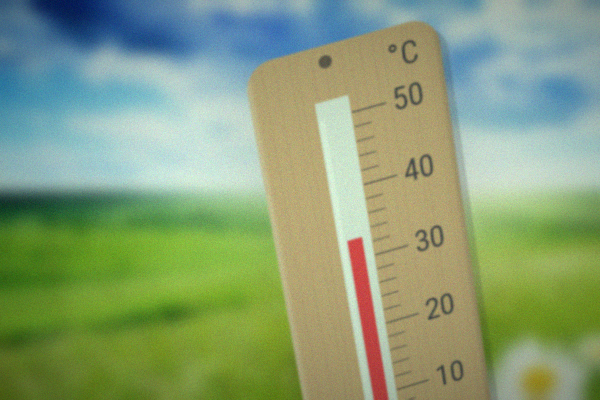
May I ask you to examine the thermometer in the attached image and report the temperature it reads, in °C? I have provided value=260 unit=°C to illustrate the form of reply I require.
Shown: value=33 unit=°C
